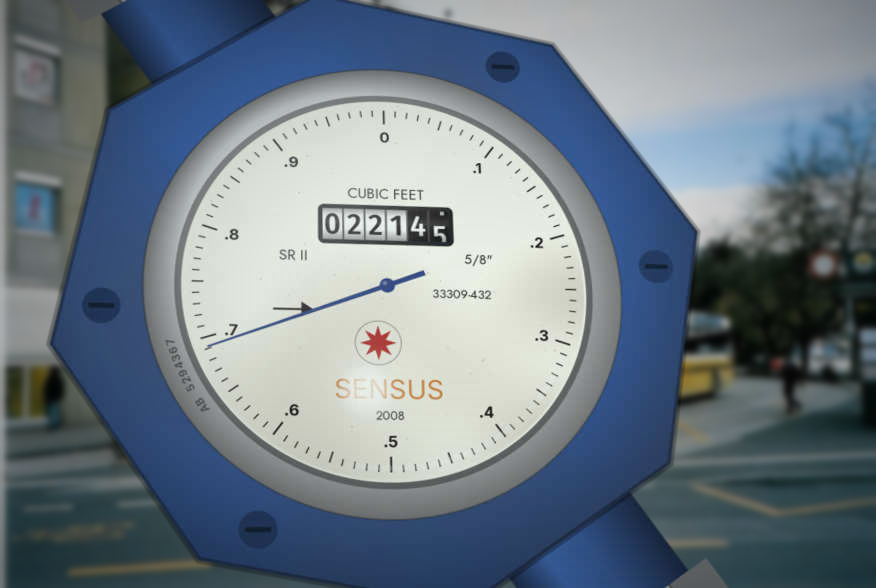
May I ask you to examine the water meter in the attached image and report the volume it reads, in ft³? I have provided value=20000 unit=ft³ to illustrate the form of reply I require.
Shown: value=22144.69 unit=ft³
